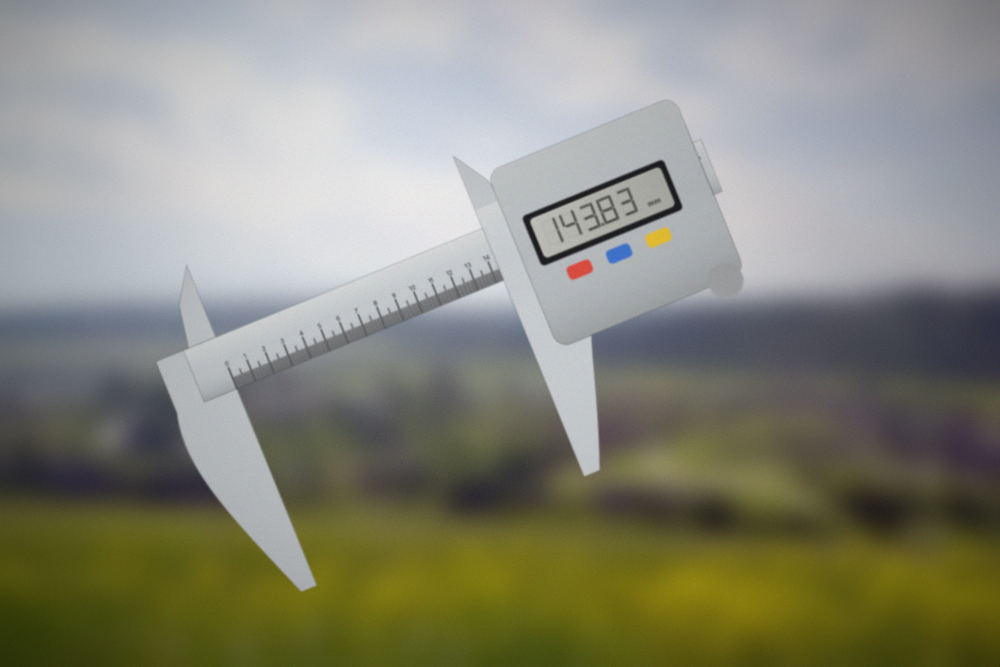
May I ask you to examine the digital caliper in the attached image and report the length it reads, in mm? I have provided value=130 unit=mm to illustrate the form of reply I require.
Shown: value=143.83 unit=mm
